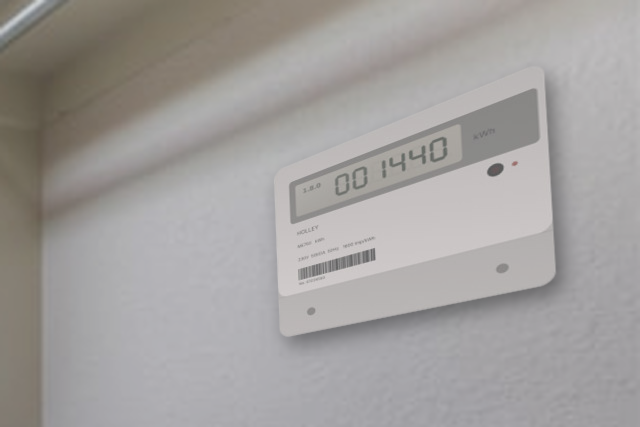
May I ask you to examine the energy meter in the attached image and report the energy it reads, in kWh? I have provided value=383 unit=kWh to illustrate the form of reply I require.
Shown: value=1440 unit=kWh
